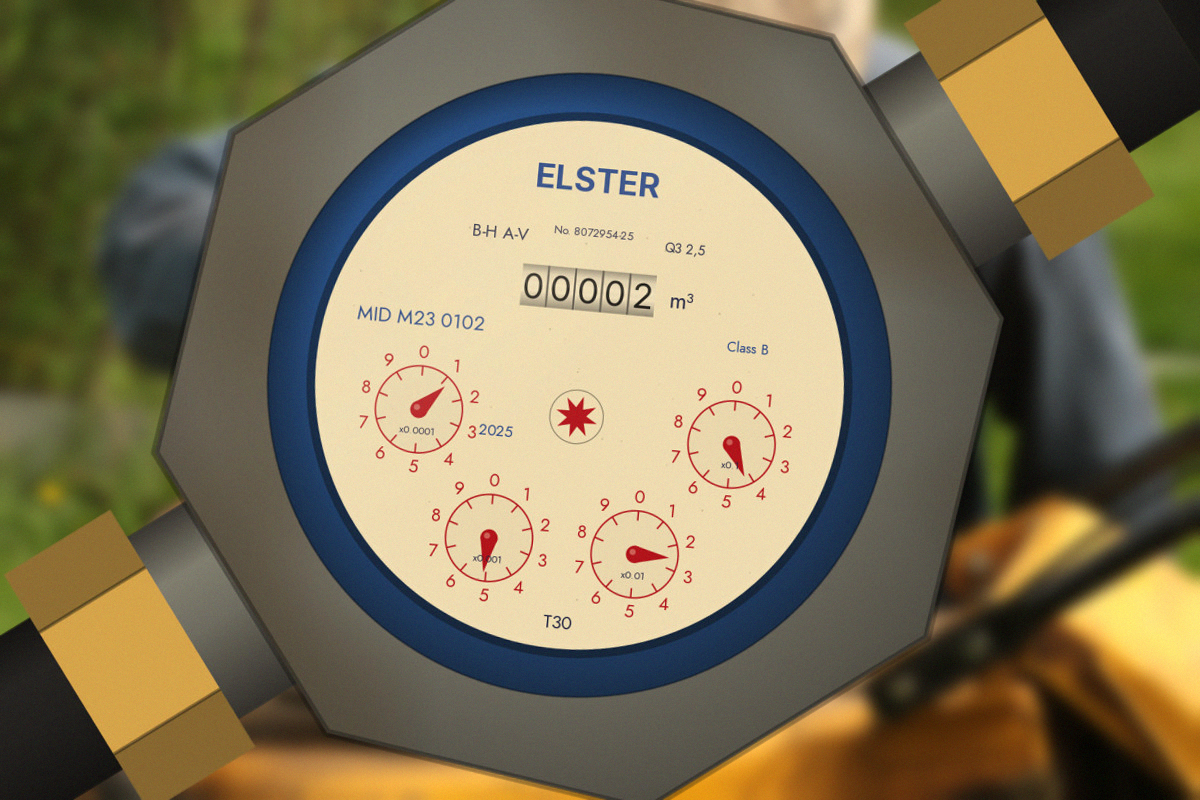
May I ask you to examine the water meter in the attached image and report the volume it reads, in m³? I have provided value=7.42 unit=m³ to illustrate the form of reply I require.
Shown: value=2.4251 unit=m³
